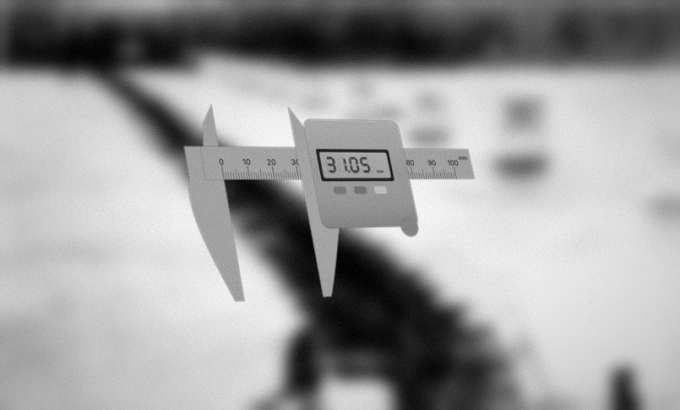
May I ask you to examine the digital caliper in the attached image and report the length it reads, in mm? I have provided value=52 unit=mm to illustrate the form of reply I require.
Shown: value=31.05 unit=mm
